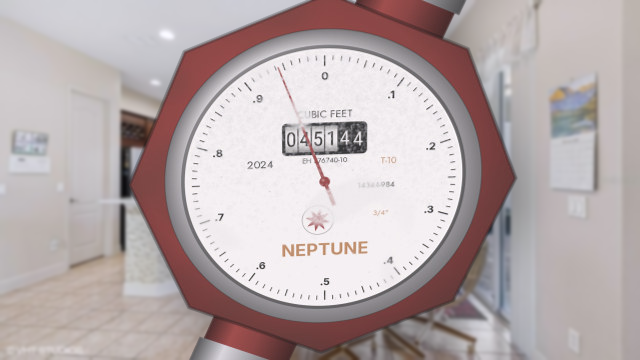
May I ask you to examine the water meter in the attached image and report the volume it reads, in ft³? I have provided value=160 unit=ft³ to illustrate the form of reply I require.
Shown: value=45143.94 unit=ft³
